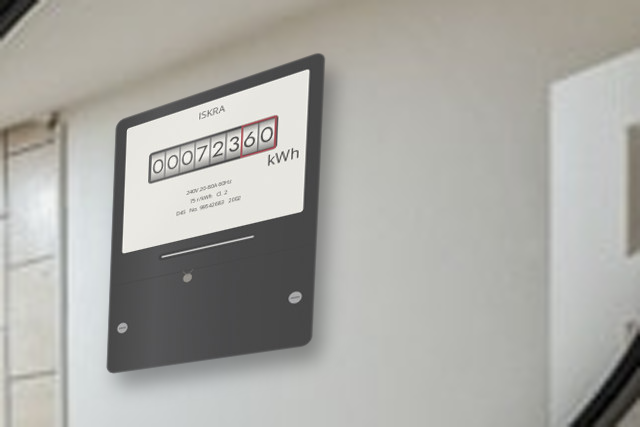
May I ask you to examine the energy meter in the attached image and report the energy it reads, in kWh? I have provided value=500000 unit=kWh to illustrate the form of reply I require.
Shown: value=723.60 unit=kWh
